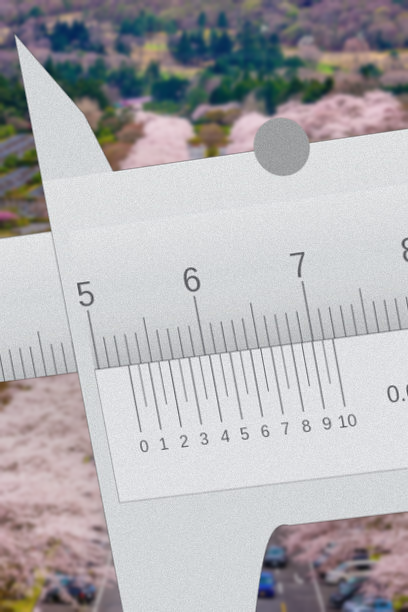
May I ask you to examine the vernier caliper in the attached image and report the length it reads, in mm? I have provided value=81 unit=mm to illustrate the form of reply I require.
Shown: value=52.8 unit=mm
